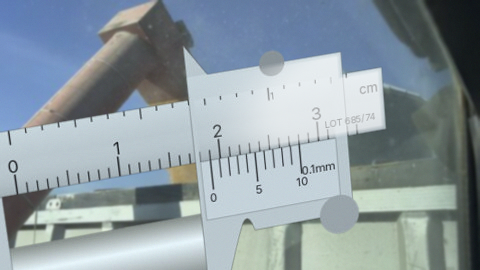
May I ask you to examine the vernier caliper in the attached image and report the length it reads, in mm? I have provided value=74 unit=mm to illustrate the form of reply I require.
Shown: value=19.0 unit=mm
